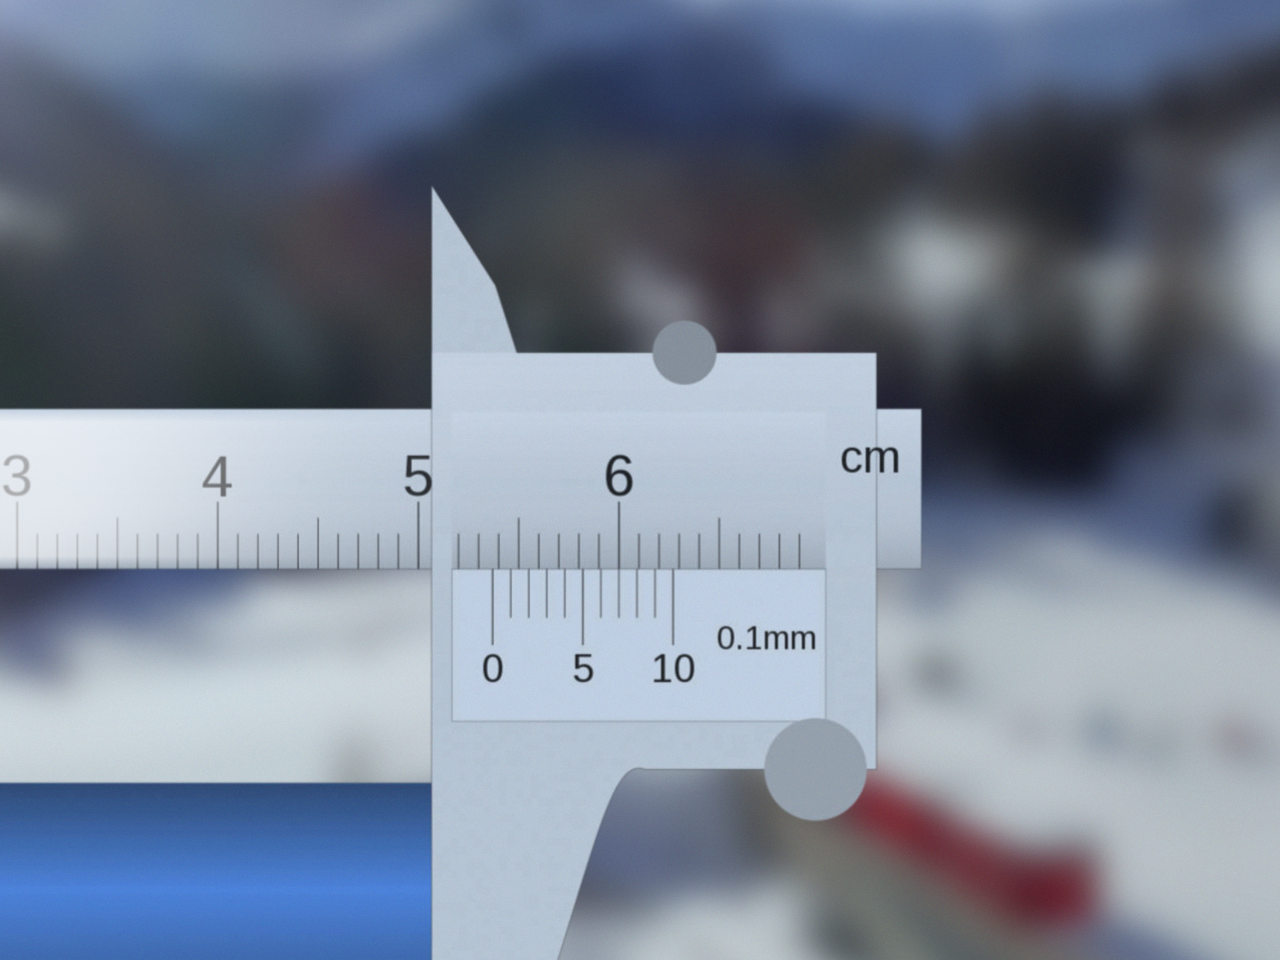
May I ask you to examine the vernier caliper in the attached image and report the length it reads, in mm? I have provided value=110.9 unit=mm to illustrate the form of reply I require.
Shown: value=53.7 unit=mm
